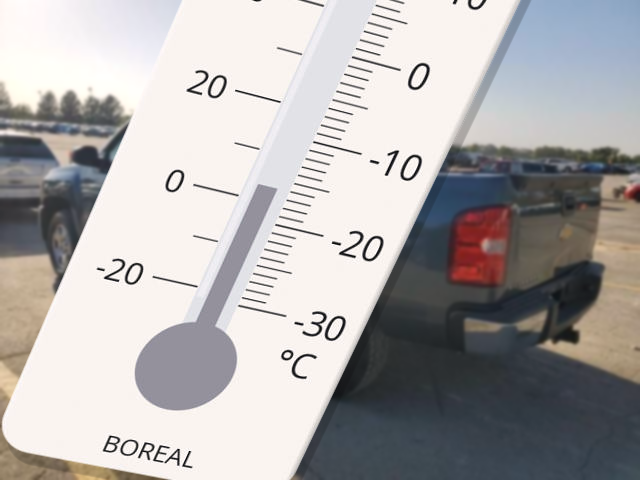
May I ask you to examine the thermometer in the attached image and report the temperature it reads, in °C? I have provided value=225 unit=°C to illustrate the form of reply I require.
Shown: value=-16 unit=°C
